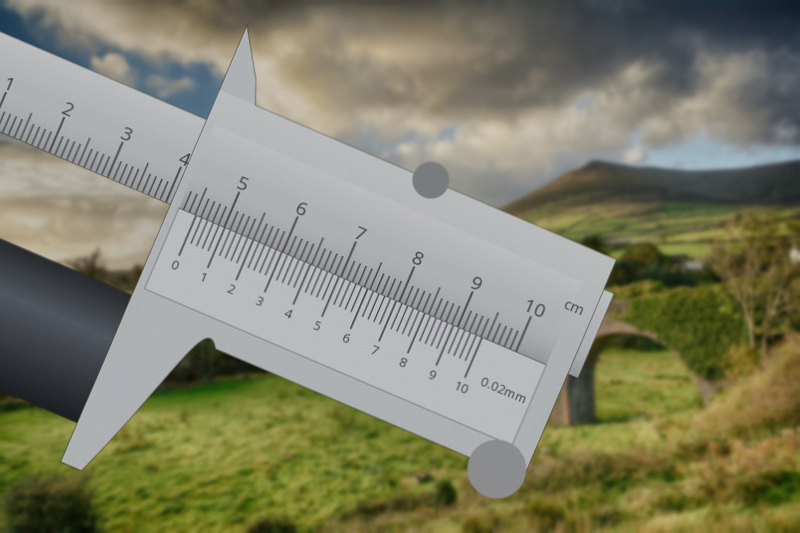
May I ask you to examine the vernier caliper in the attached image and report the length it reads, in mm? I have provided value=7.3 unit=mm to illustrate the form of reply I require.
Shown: value=45.2 unit=mm
